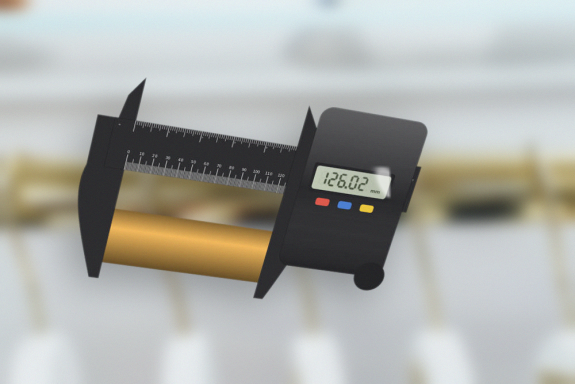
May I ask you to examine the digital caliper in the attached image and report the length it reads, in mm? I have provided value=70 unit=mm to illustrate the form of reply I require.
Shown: value=126.02 unit=mm
